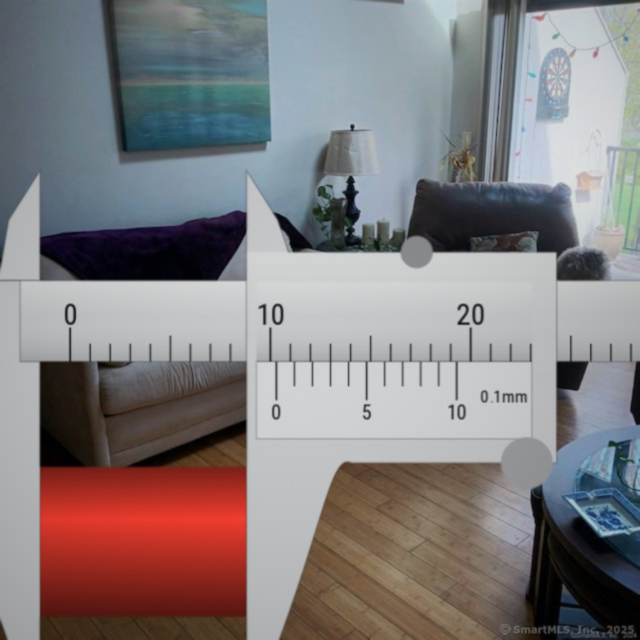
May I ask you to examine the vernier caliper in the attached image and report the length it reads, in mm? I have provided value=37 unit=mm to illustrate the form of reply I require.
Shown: value=10.3 unit=mm
